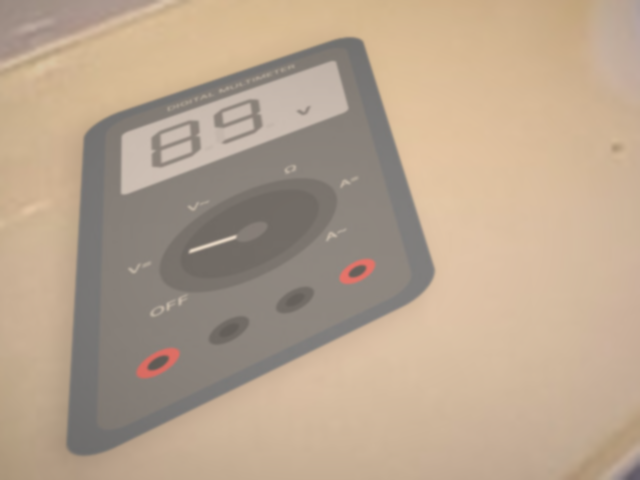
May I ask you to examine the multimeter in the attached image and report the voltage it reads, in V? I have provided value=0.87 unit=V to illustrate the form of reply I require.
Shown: value=89 unit=V
